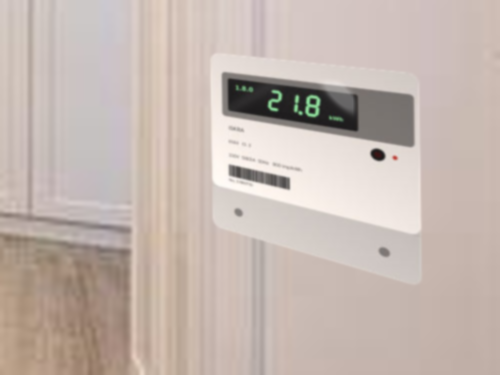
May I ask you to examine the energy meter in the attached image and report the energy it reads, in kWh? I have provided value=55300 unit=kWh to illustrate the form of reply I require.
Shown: value=21.8 unit=kWh
